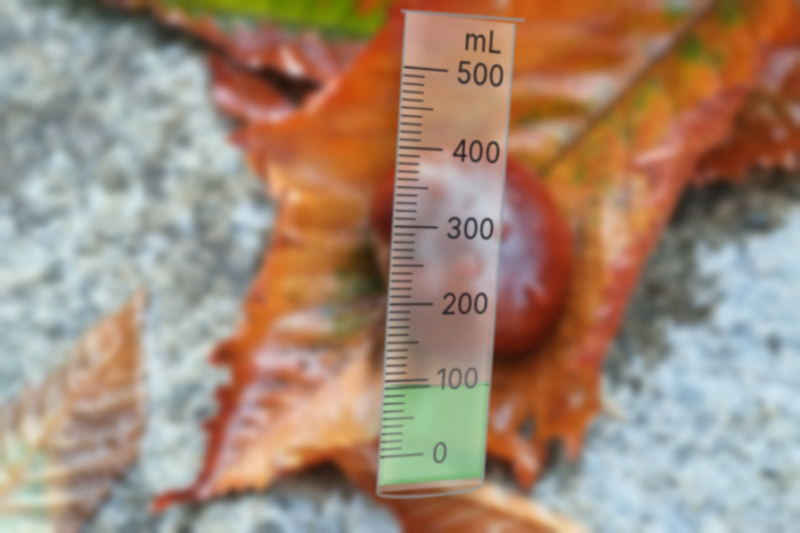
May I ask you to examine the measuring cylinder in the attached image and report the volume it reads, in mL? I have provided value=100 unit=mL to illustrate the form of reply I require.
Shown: value=90 unit=mL
